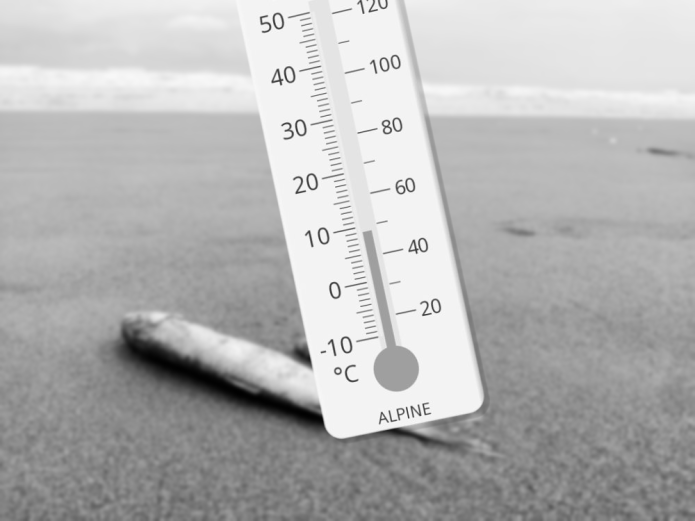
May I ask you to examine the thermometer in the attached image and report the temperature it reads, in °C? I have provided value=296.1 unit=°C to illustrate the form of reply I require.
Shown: value=9 unit=°C
